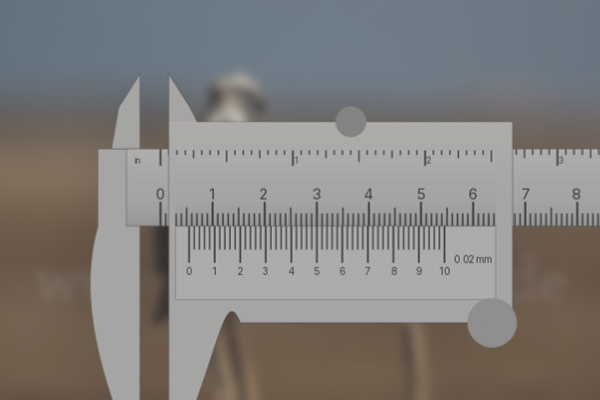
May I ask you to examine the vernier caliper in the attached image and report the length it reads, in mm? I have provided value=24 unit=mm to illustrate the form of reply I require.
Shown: value=5.5 unit=mm
